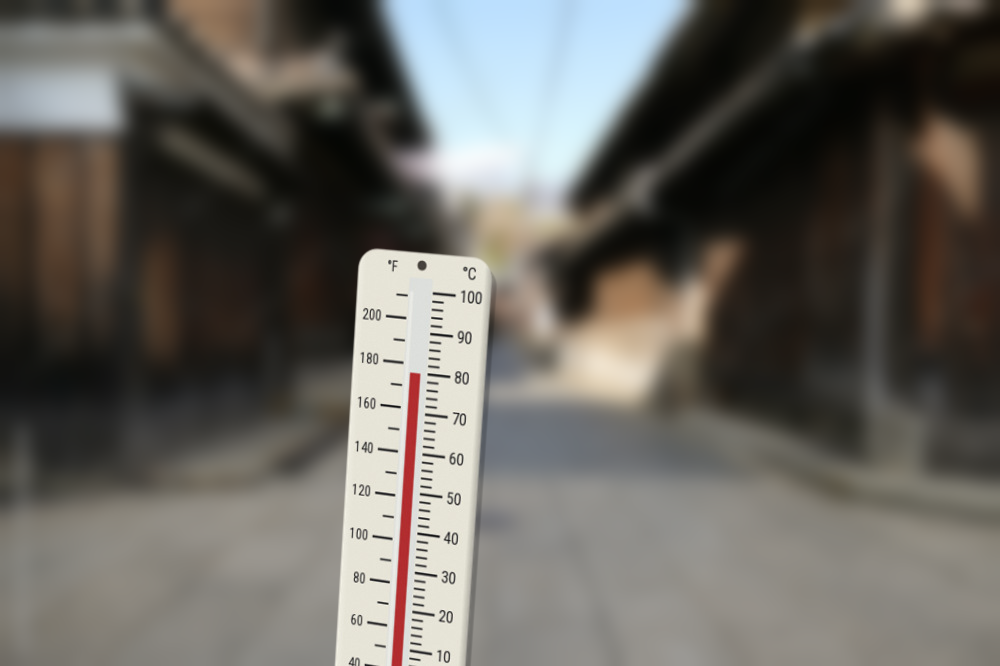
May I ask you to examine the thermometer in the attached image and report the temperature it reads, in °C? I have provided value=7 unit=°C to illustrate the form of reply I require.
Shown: value=80 unit=°C
